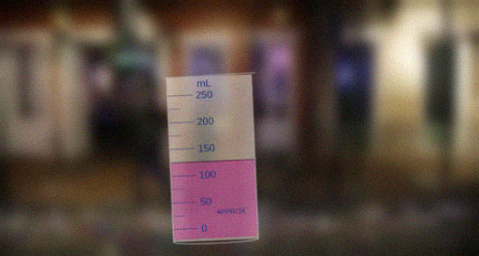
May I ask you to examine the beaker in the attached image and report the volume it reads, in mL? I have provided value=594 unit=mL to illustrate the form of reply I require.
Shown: value=125 unit=mL
